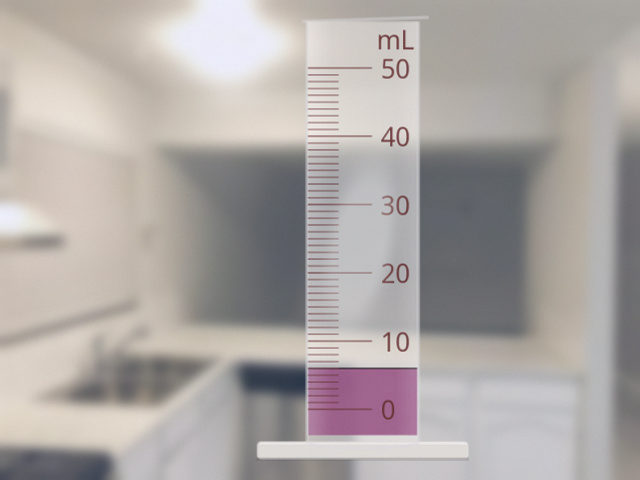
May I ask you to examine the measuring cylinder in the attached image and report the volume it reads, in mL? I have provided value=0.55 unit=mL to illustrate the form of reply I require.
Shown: value=6 unit=mL
